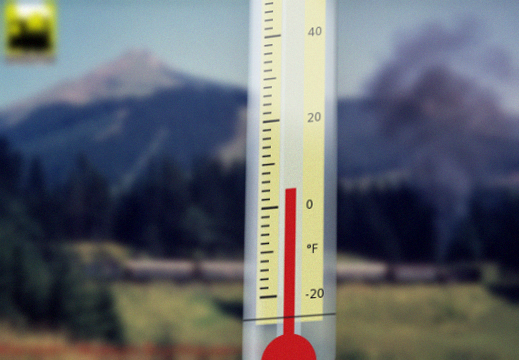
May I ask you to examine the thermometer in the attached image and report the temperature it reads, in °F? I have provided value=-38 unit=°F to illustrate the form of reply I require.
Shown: value=4 unit=°F
